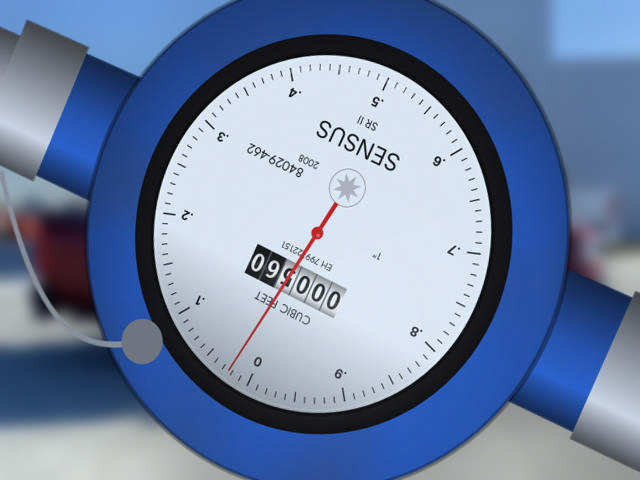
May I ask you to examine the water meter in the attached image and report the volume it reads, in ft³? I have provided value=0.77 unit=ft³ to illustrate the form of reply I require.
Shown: value=560.02 unit=ft³
